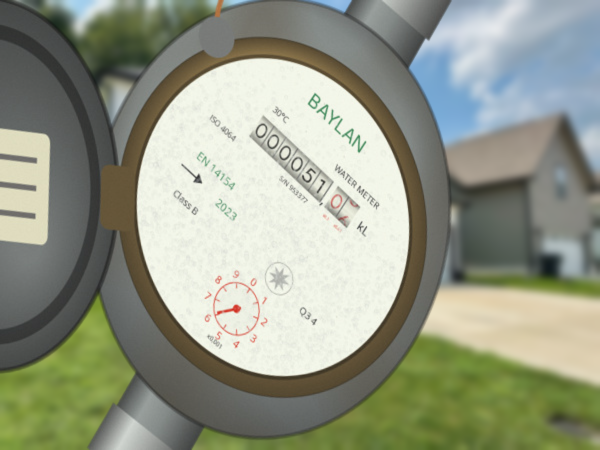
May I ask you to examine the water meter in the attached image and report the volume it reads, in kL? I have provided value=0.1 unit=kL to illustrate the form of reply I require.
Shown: value=51.056 unit=kL
